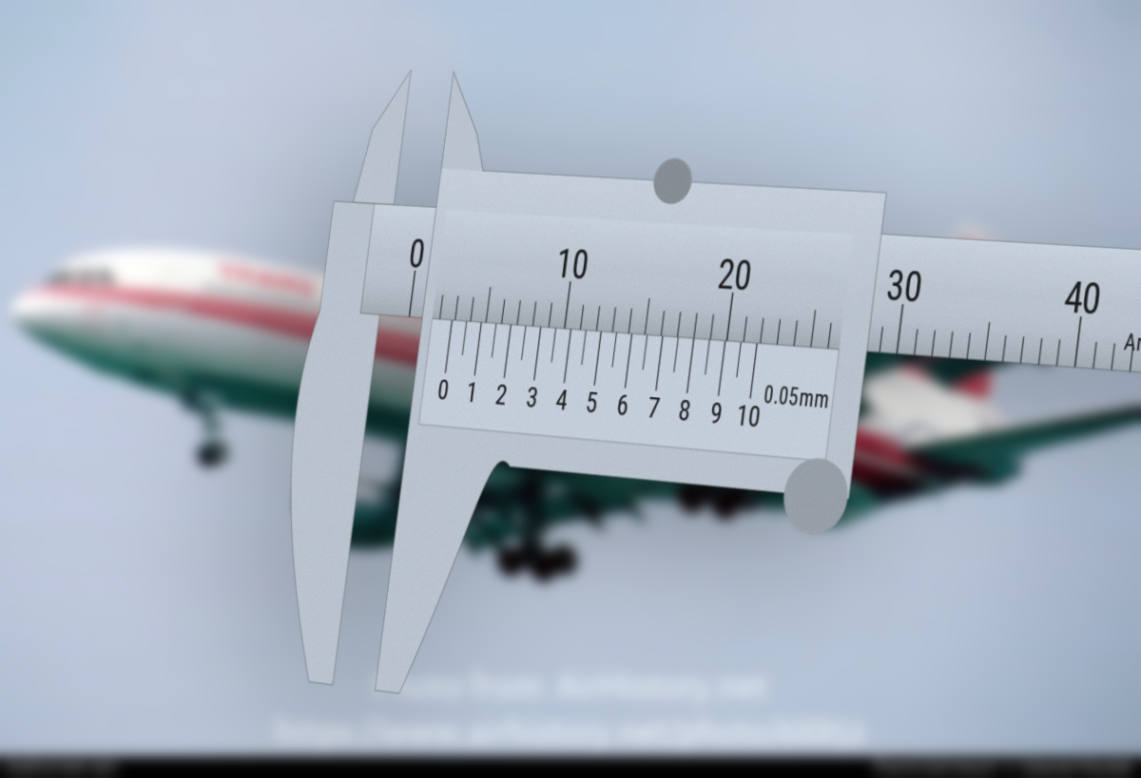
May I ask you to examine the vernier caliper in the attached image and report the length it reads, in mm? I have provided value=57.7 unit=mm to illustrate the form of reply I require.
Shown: value=2.8 unit=mm
